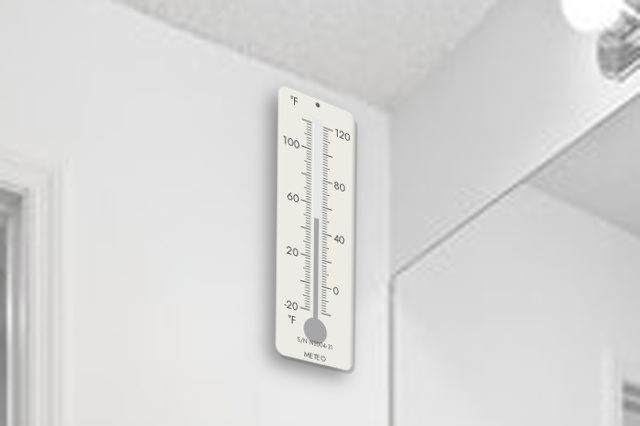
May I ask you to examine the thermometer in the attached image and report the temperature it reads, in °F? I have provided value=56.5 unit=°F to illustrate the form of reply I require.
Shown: value=50 unit=°F
